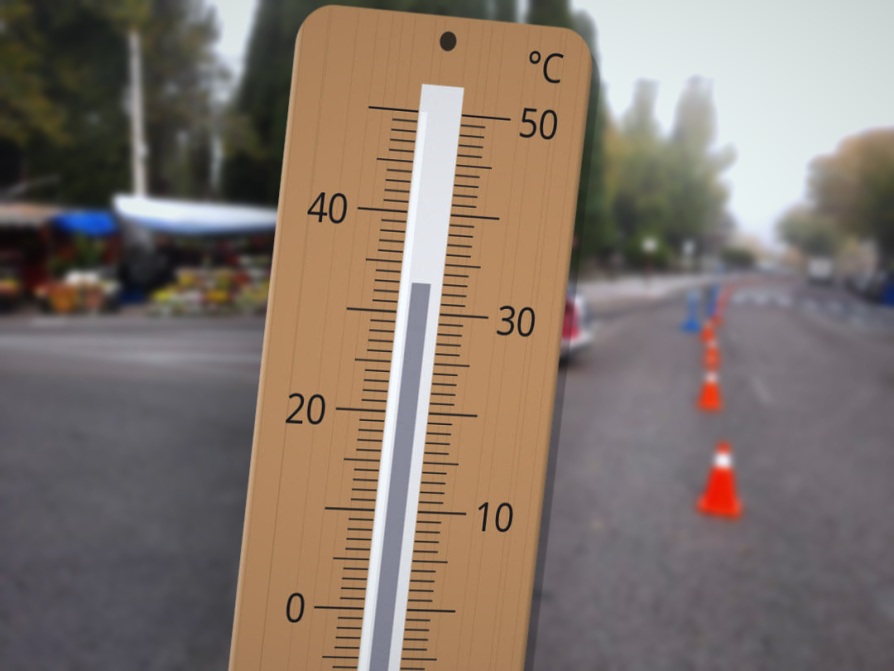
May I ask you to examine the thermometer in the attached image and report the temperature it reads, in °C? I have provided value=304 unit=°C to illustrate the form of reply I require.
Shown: value=33 unit=°C
